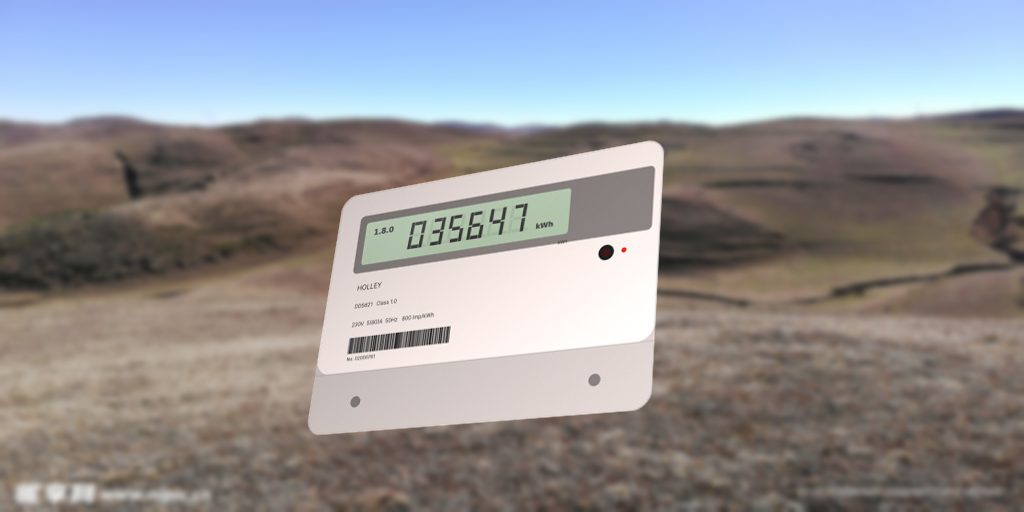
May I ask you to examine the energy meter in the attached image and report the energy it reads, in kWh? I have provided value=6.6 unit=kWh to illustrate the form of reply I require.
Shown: value=35647 unit=kWh
